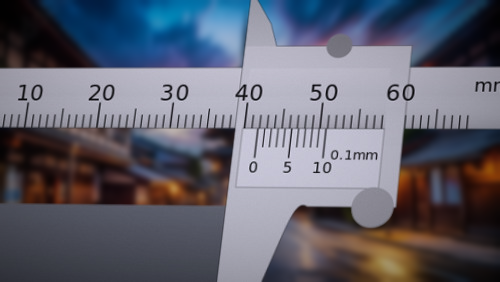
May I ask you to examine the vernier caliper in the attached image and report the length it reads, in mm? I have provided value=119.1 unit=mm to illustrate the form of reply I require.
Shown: value=41.8 unit=mm
